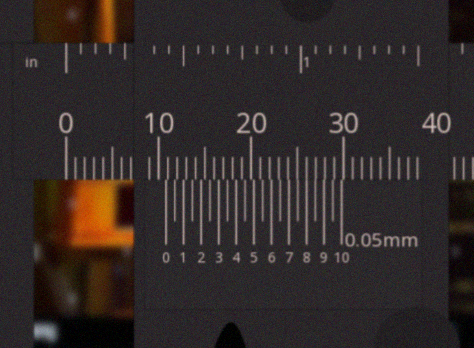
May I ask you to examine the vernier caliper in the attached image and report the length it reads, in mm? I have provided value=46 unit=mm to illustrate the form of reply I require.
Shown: value=10.8 unit=mm
